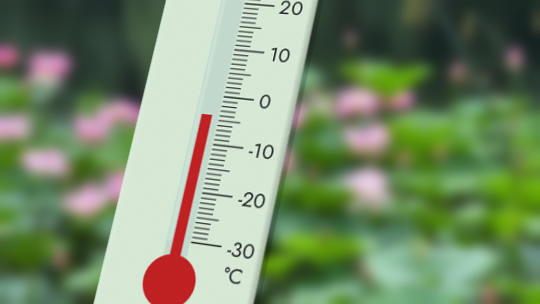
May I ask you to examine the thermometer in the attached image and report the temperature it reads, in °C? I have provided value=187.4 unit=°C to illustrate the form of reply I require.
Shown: value=-4 unit=°C
